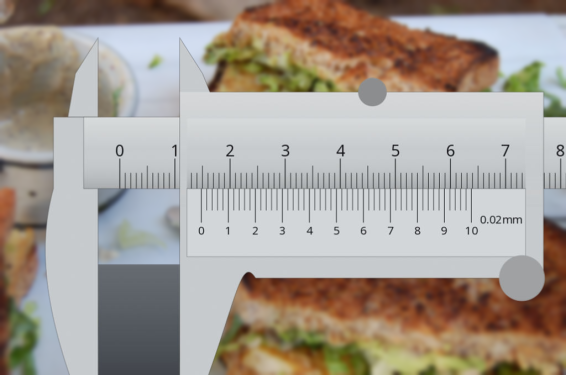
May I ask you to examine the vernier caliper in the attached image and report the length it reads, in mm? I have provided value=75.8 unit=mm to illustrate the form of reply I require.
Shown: value=14.8 unit=mm
